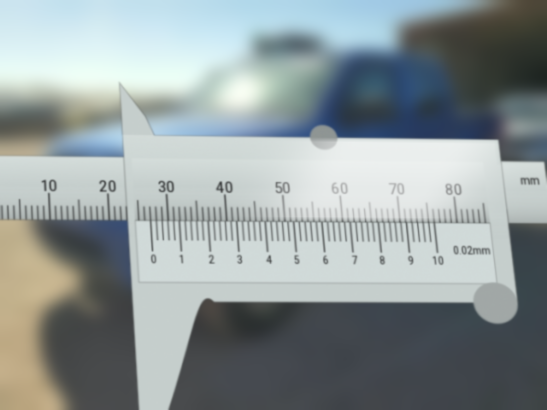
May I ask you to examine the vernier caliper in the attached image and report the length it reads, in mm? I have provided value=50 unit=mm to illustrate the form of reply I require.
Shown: value=27.0 unit=mm
